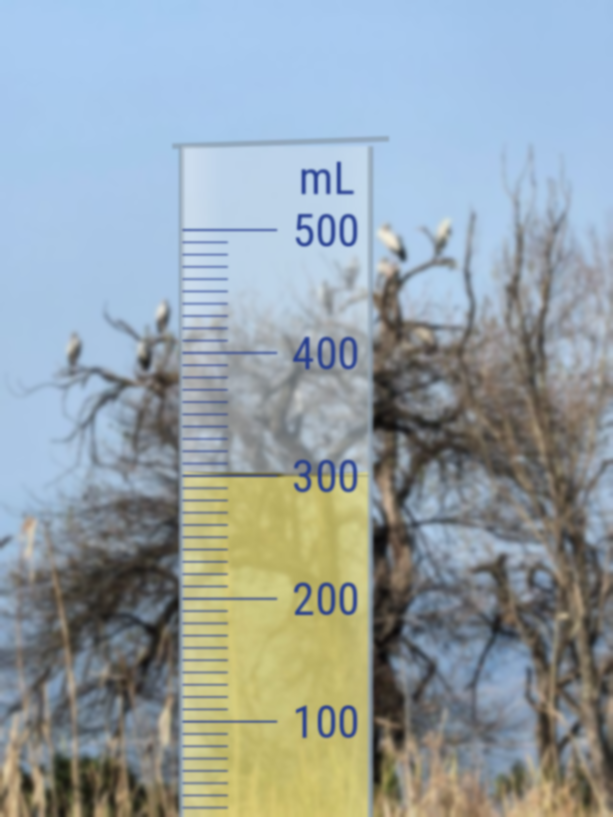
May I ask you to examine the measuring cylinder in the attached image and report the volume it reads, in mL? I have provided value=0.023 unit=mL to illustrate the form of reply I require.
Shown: value=300 unit=mL
